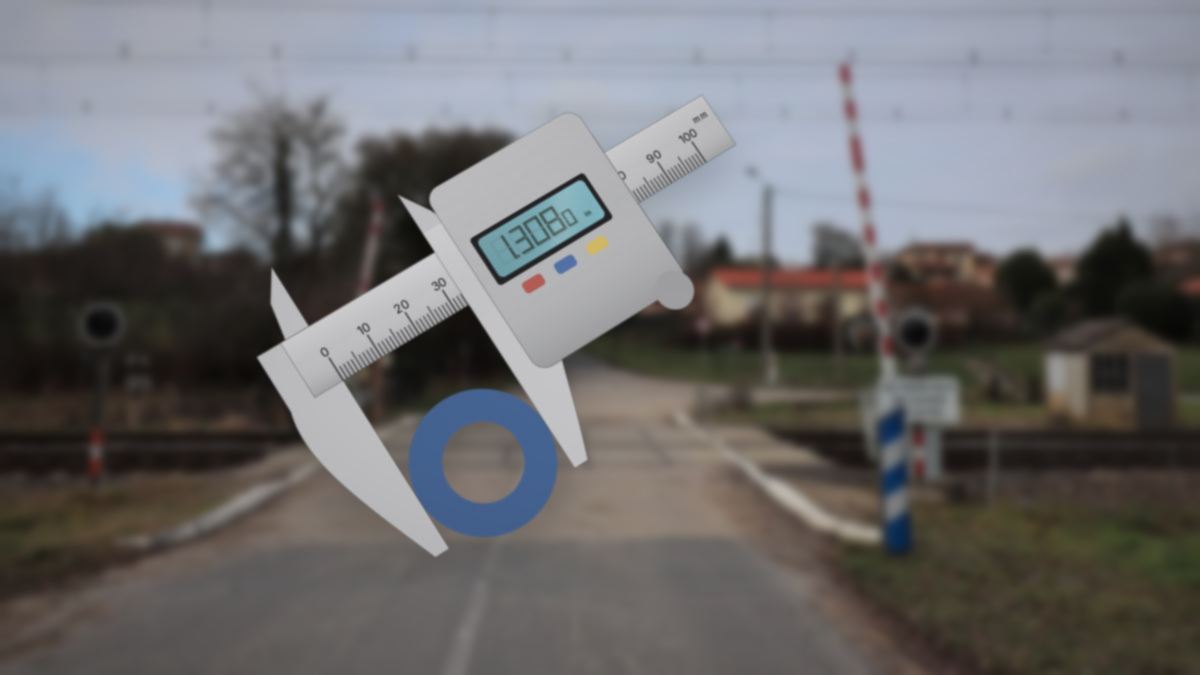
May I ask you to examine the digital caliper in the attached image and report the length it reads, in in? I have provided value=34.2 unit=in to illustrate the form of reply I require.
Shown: value=1.3080 unit=in
